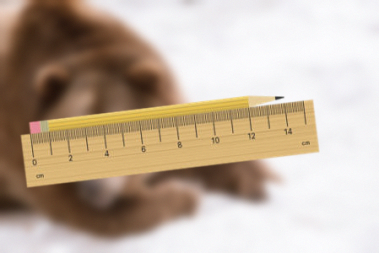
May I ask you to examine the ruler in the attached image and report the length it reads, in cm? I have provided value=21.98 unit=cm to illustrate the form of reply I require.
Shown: value=14 unit=cm
